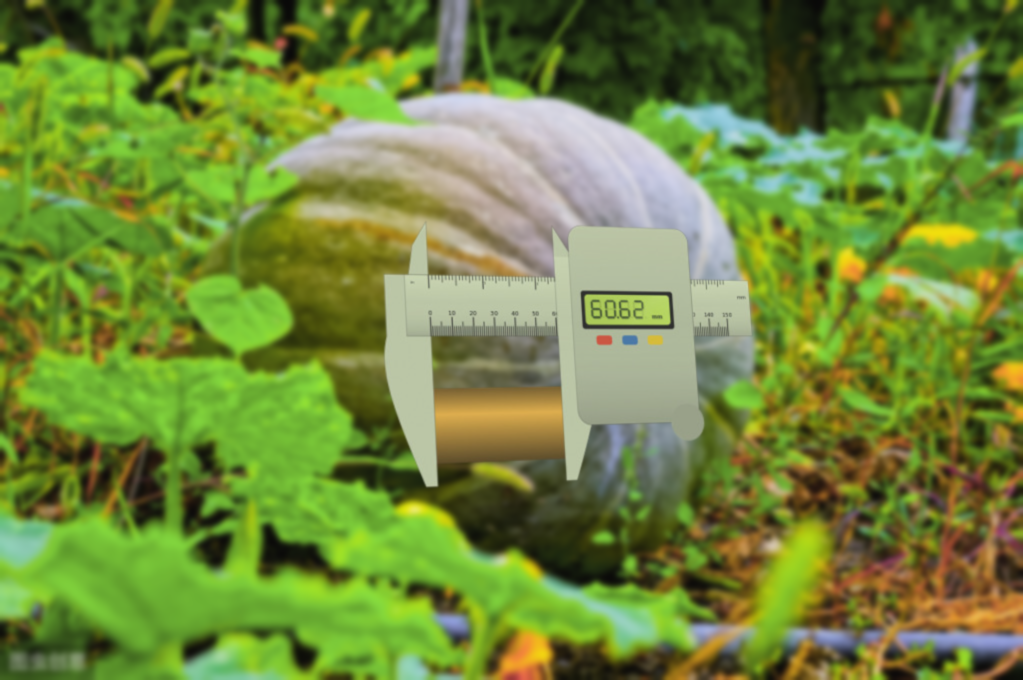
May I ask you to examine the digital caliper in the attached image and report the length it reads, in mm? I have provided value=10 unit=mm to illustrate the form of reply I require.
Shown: value=60.62 unit=mm
